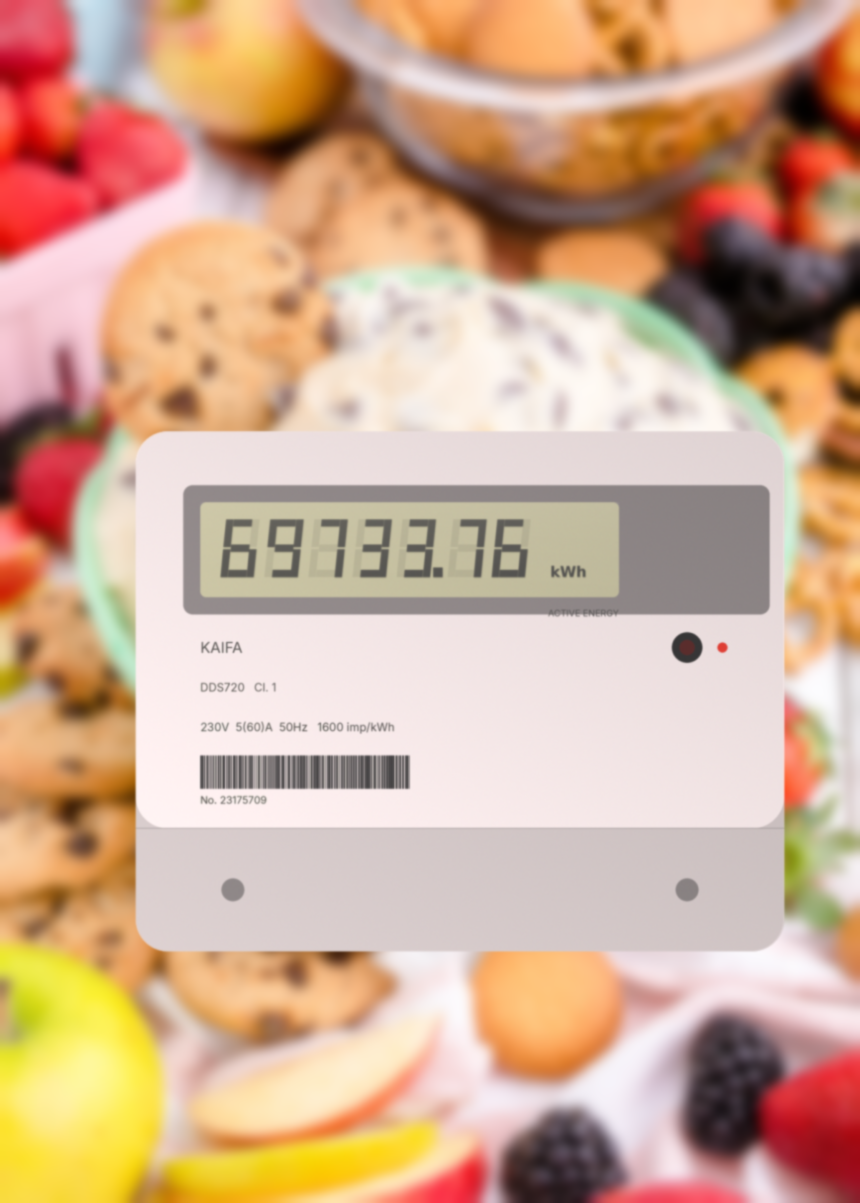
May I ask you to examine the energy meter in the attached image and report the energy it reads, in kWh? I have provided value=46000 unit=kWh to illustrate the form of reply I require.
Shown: value=69733.76 unit=kWh
